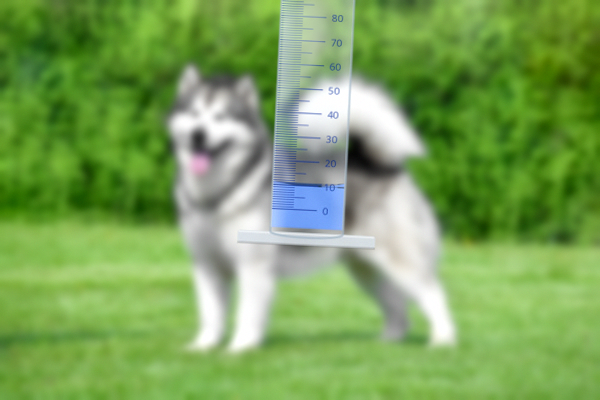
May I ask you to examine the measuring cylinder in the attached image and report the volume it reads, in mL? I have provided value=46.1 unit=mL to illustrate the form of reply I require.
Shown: value=10 unit=mL
